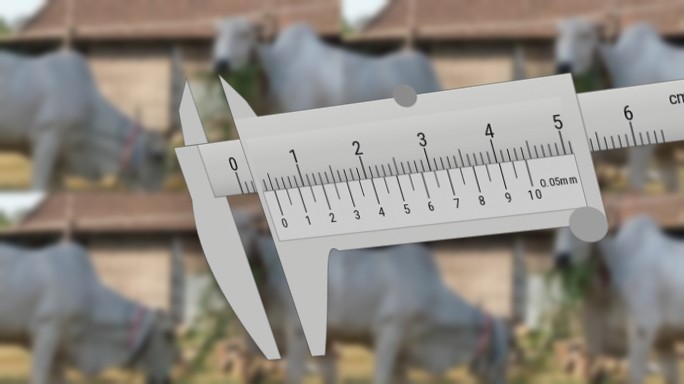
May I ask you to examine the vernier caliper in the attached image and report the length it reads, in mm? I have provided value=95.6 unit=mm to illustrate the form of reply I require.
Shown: value=5.2 unit=mm
